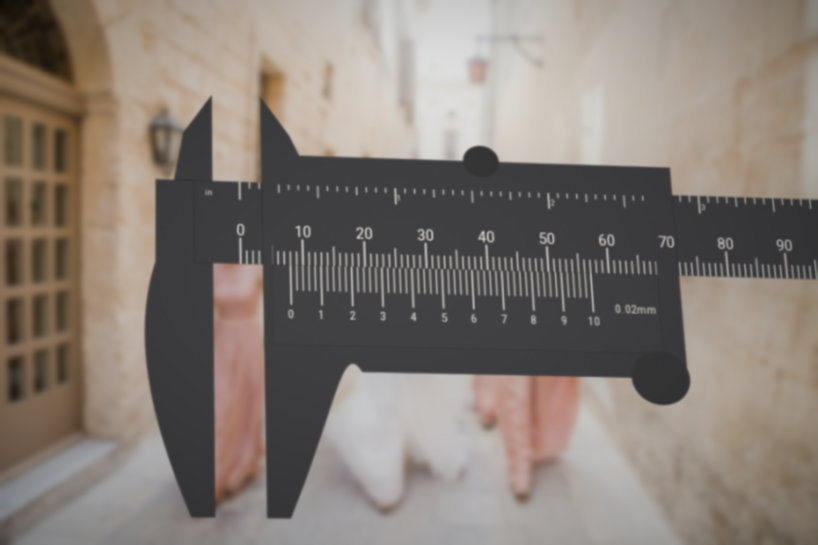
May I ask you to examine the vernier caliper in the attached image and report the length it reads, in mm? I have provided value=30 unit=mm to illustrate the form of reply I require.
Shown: value=8.0 unit=mm
